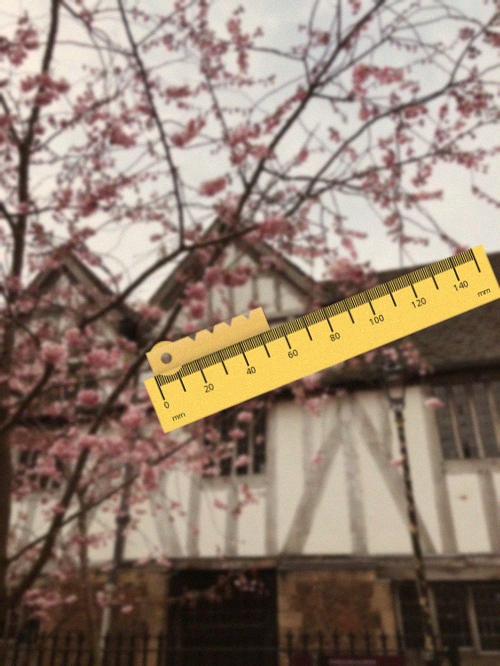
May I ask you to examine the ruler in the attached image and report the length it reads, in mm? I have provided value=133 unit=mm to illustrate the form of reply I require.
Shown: value=55 unit=mm
